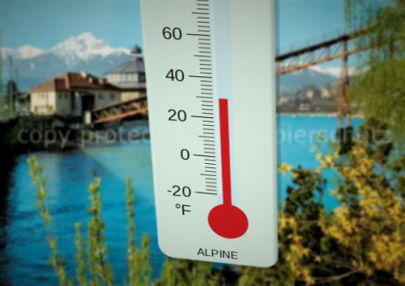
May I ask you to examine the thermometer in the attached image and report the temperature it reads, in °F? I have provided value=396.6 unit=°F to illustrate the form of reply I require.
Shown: value=30 unit=°F
